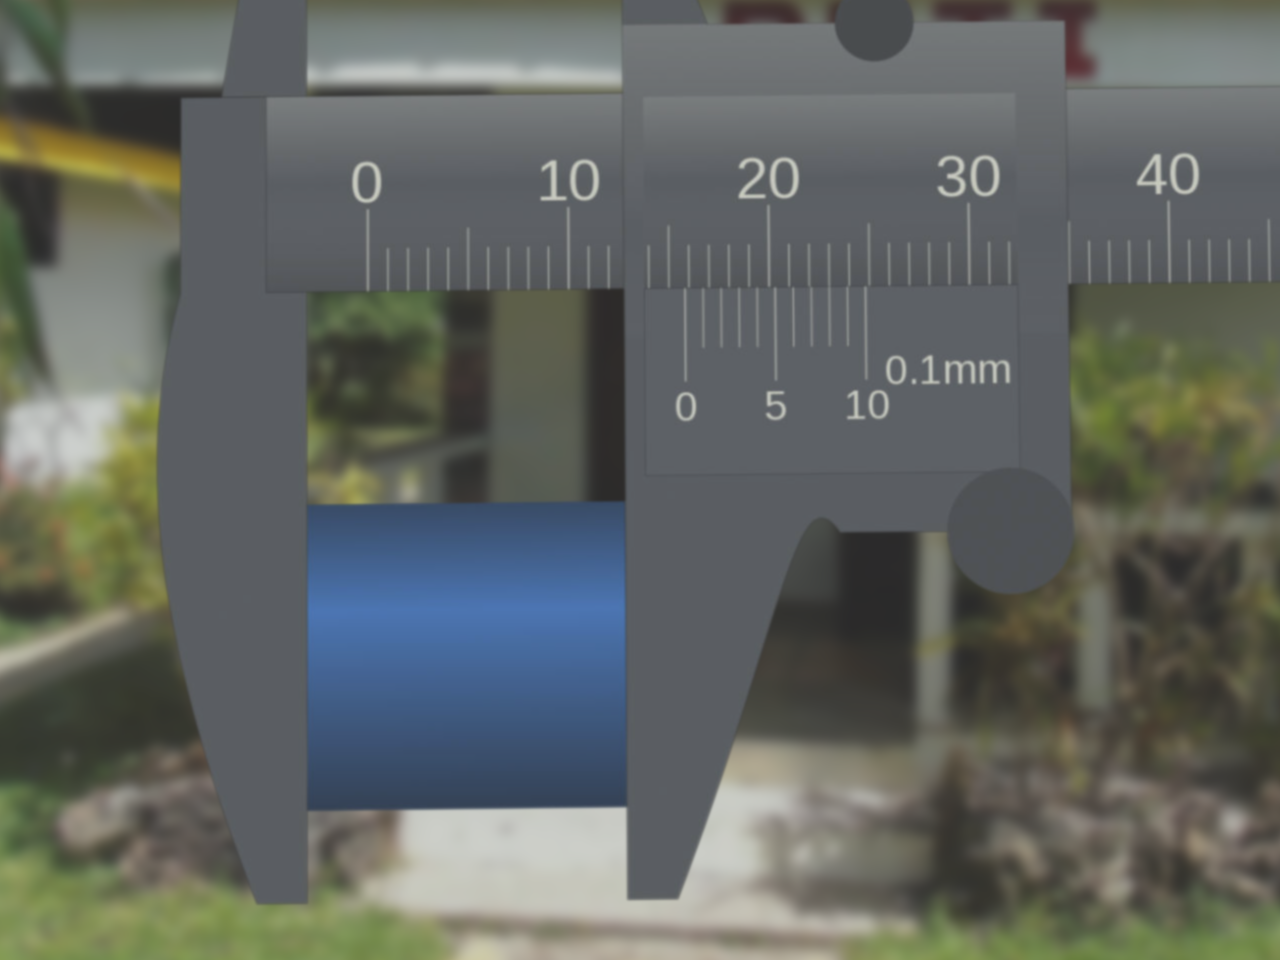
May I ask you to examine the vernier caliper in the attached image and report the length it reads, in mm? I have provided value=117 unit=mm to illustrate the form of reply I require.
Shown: value=15.8 unit=mm
